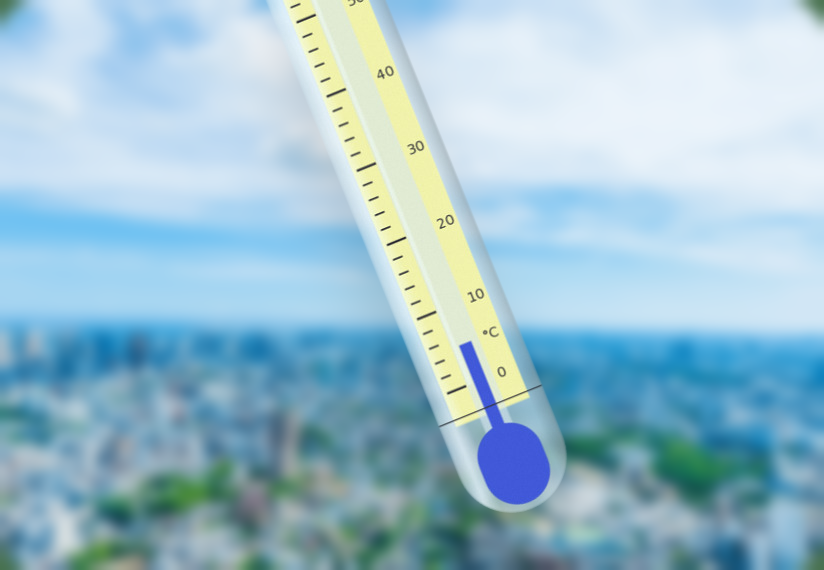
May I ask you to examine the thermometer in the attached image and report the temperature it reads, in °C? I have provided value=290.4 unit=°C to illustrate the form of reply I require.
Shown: value=5 unit=°C
